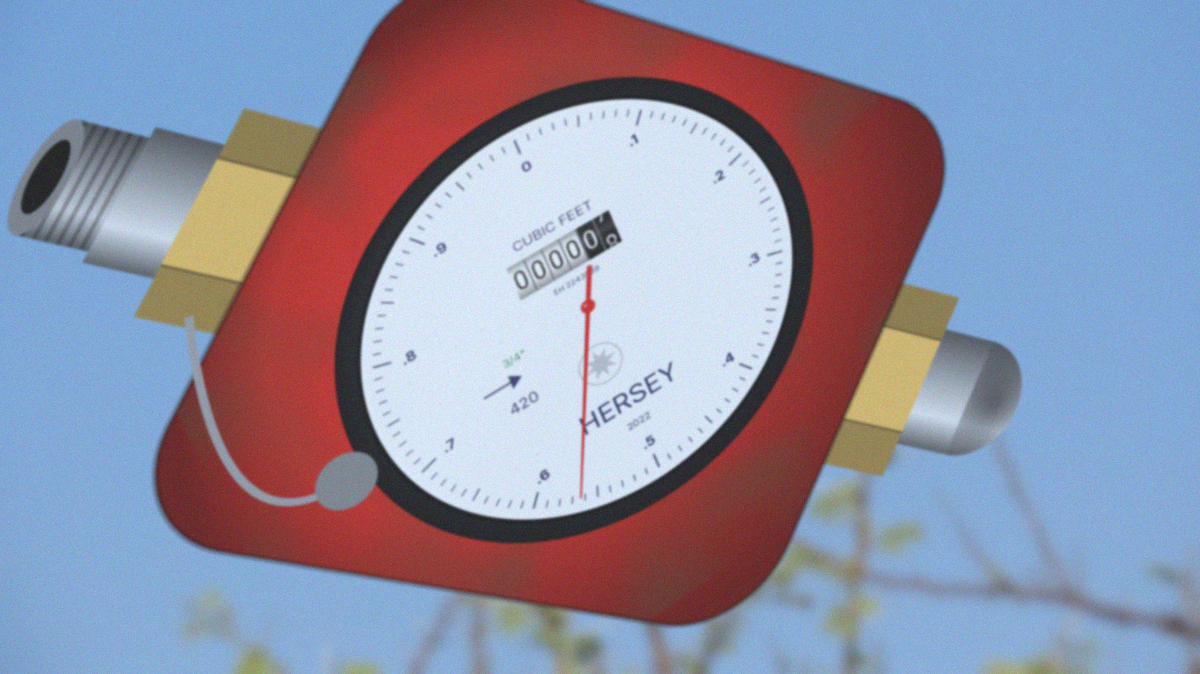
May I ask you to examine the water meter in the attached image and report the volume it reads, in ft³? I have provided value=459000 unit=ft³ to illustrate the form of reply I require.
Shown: value=7.56 unit=ft³
